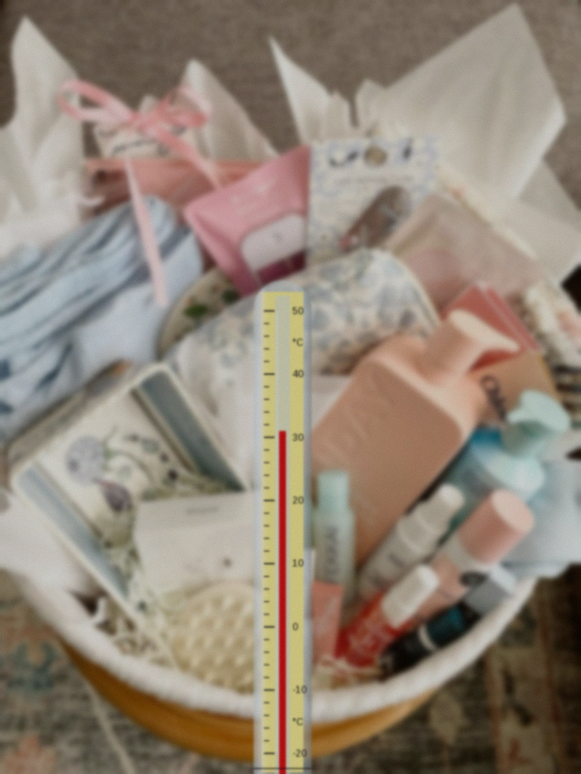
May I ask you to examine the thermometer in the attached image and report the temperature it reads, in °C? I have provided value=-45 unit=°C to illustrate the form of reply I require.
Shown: value=31 unit=°C
